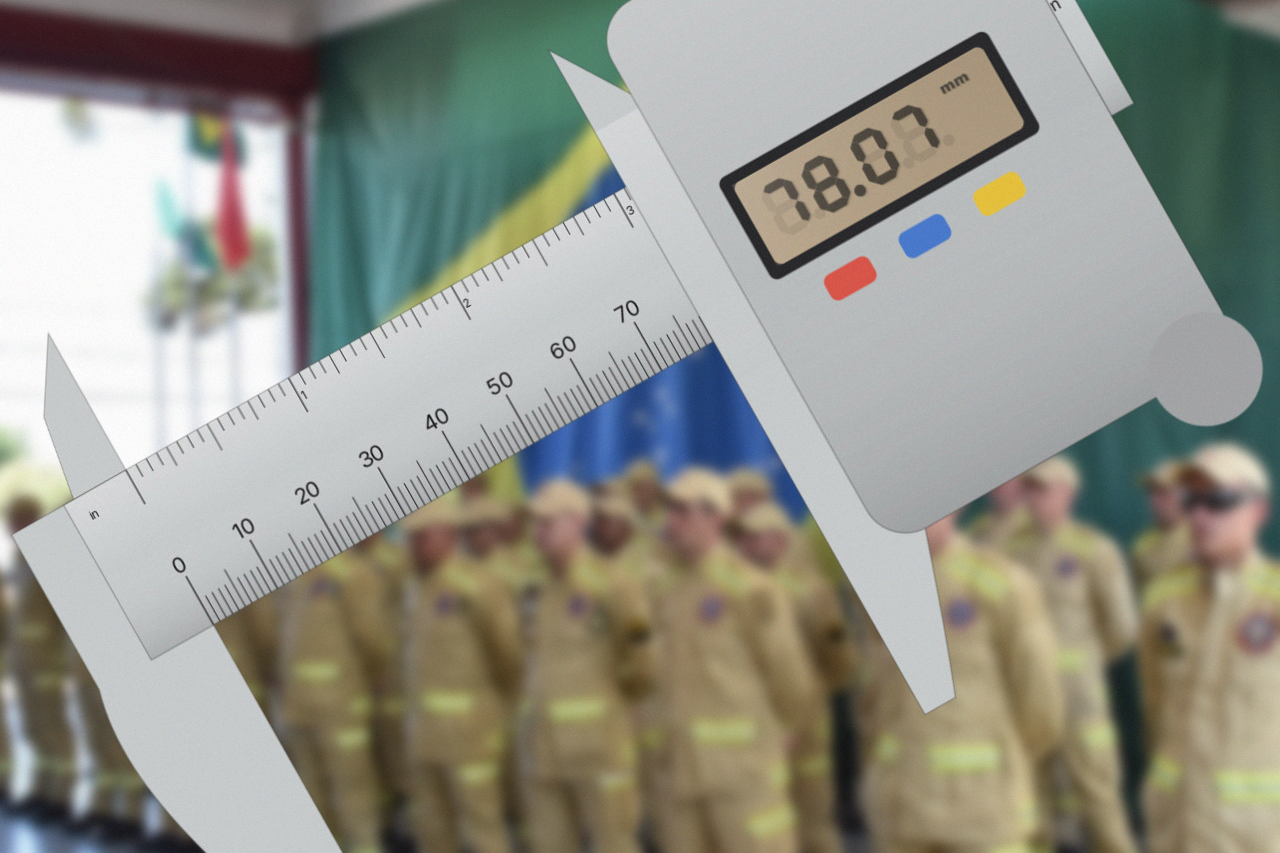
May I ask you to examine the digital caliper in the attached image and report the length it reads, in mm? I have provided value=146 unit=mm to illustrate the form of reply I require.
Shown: value=78.07 unit=mm
